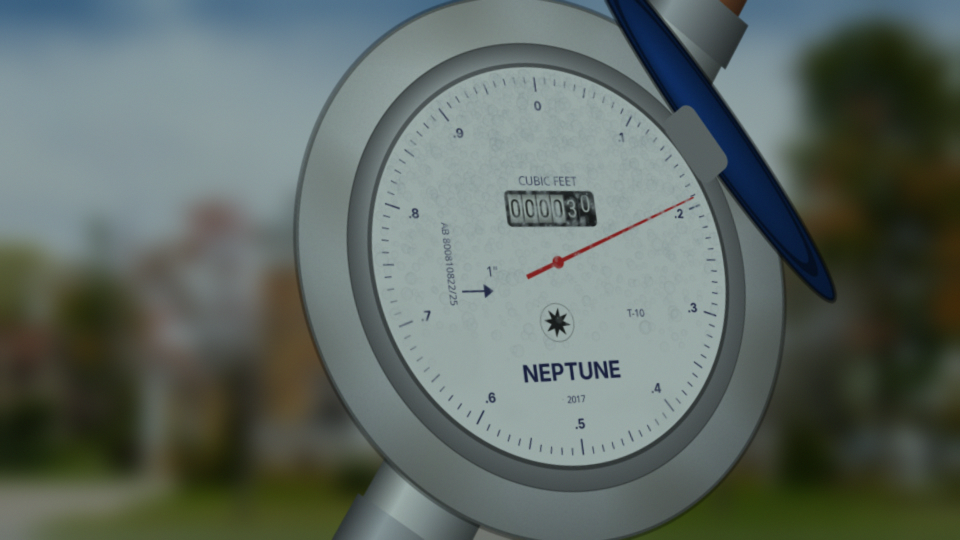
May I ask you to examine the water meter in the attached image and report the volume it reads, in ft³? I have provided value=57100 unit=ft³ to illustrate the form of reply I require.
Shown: value=30.19 unit=ft³
